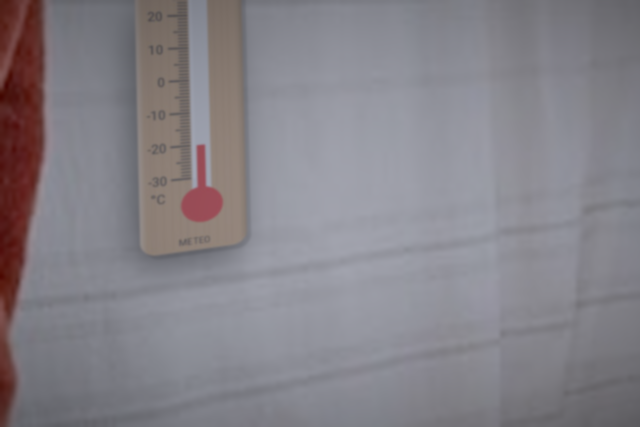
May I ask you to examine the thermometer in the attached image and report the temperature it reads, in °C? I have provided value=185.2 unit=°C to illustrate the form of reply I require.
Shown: value=-20 unit=°C
